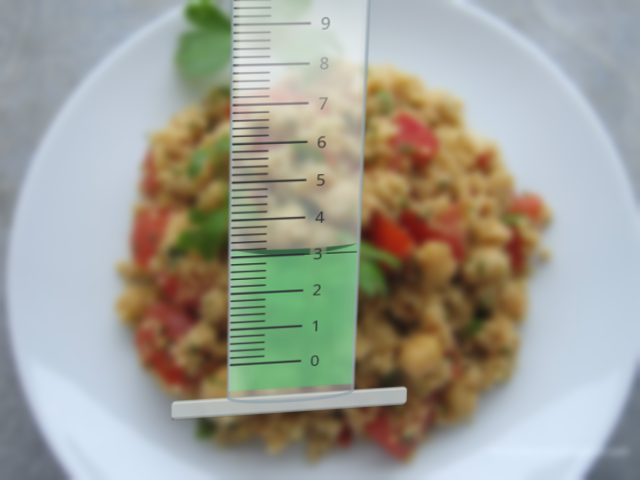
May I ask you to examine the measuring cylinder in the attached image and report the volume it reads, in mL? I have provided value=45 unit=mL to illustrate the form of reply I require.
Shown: value=3 unit=mL
